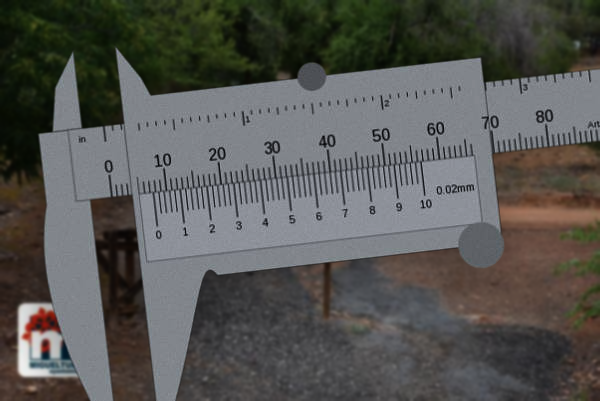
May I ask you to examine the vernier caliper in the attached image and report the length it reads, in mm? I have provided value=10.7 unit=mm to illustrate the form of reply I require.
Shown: value=7.6 unit=mm
